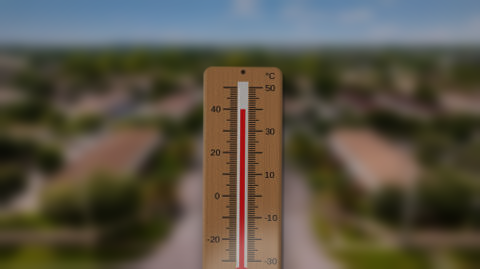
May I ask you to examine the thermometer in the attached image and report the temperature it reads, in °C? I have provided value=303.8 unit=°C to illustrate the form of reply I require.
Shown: value=40 unit=°C
